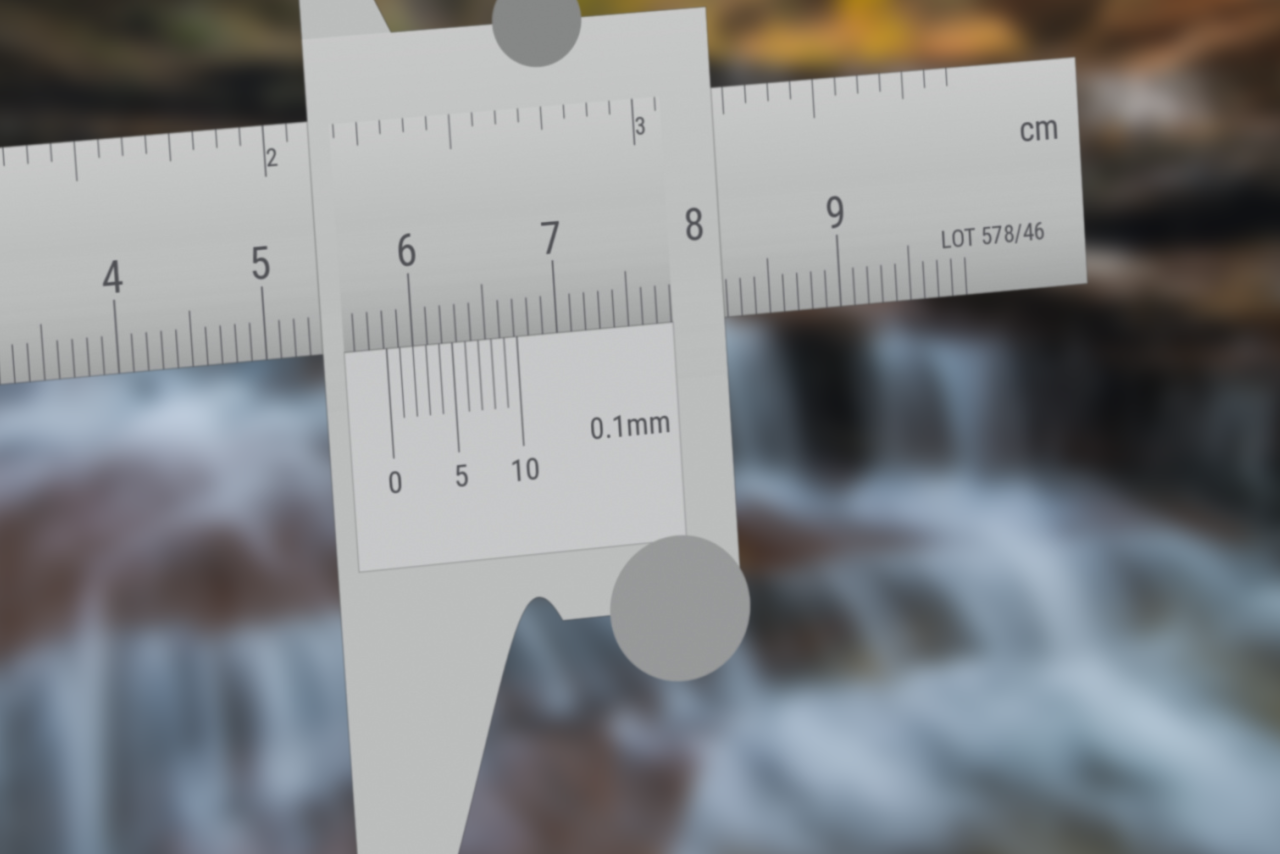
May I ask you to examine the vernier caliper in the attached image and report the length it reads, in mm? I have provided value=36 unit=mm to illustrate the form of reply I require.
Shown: value=58.2 unit=mm
